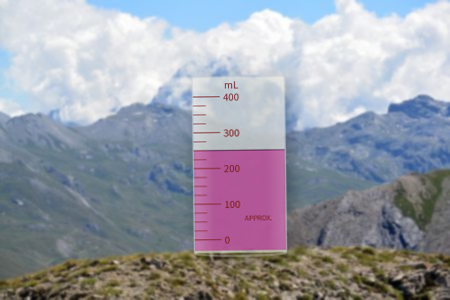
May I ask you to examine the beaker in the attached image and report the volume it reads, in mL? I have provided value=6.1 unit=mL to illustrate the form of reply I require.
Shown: value=250 unit=mL
